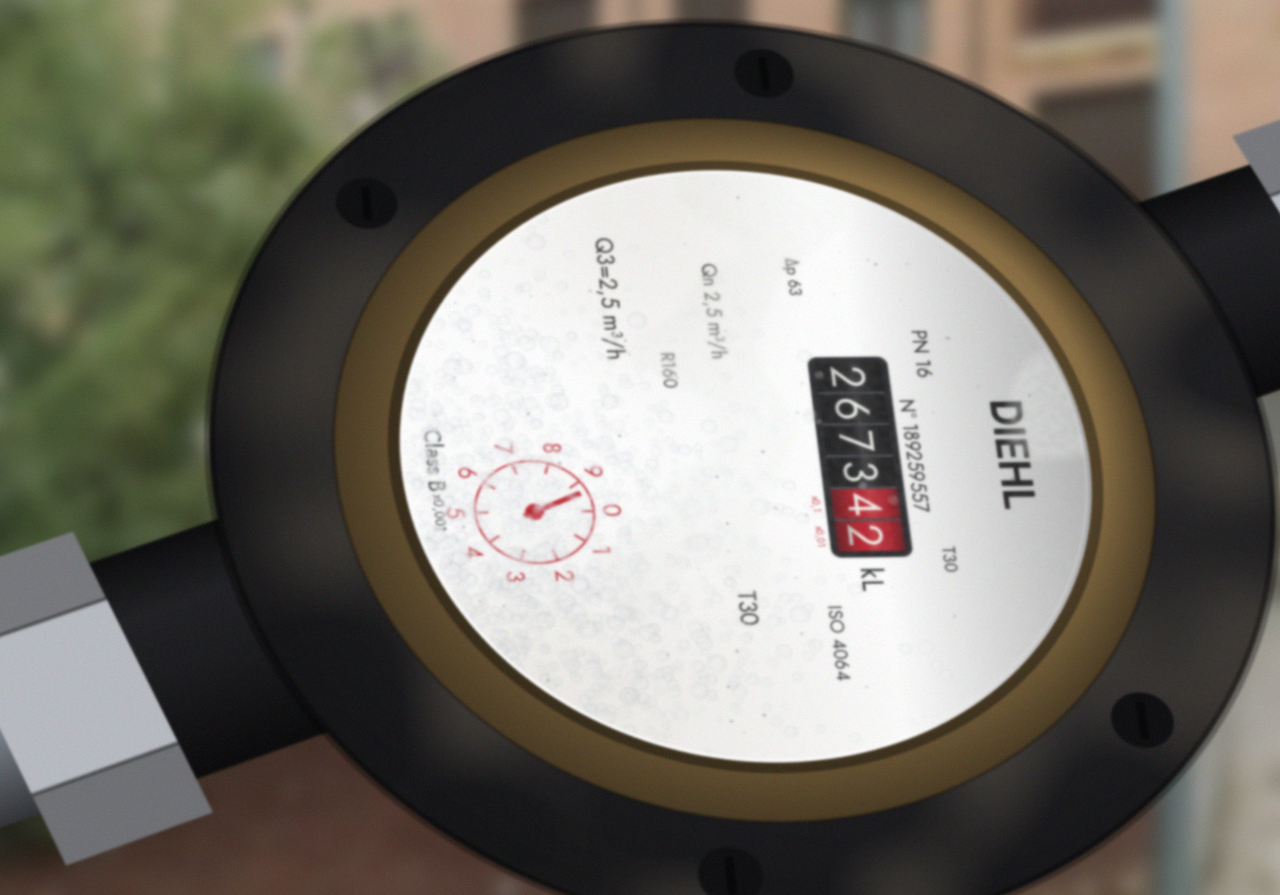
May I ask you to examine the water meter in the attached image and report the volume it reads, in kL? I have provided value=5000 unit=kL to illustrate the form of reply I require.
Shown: value=2673.419 unit=kL
